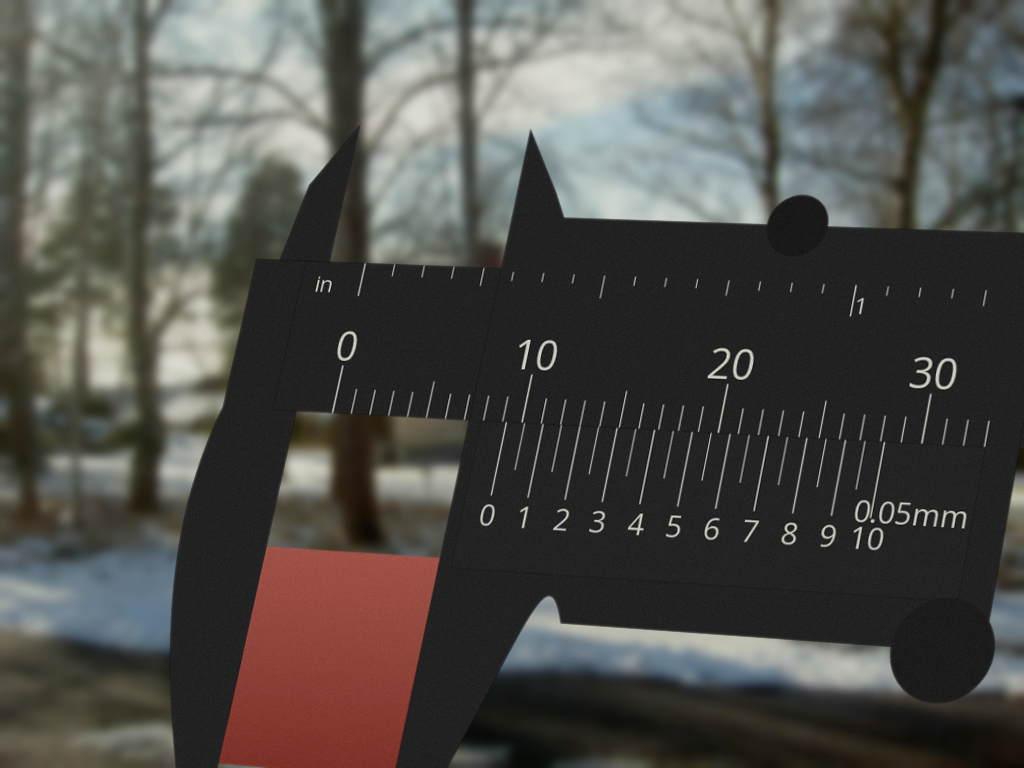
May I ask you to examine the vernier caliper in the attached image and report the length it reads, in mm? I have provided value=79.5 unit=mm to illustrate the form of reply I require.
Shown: value=9.2 unit=mm
